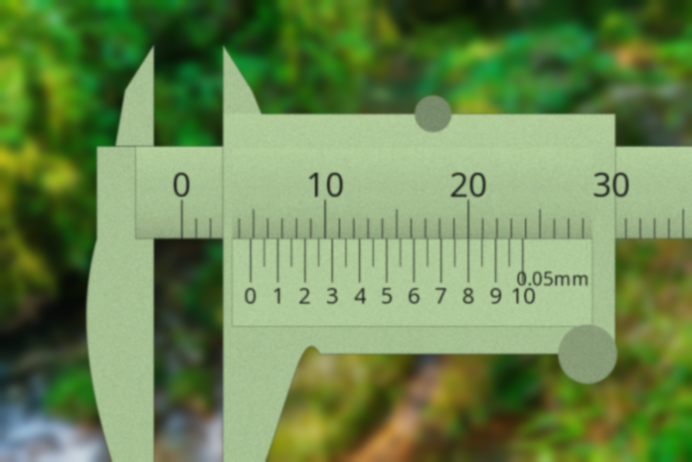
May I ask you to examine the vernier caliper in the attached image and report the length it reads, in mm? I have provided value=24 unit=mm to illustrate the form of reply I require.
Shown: value=4.8 unit=mm
